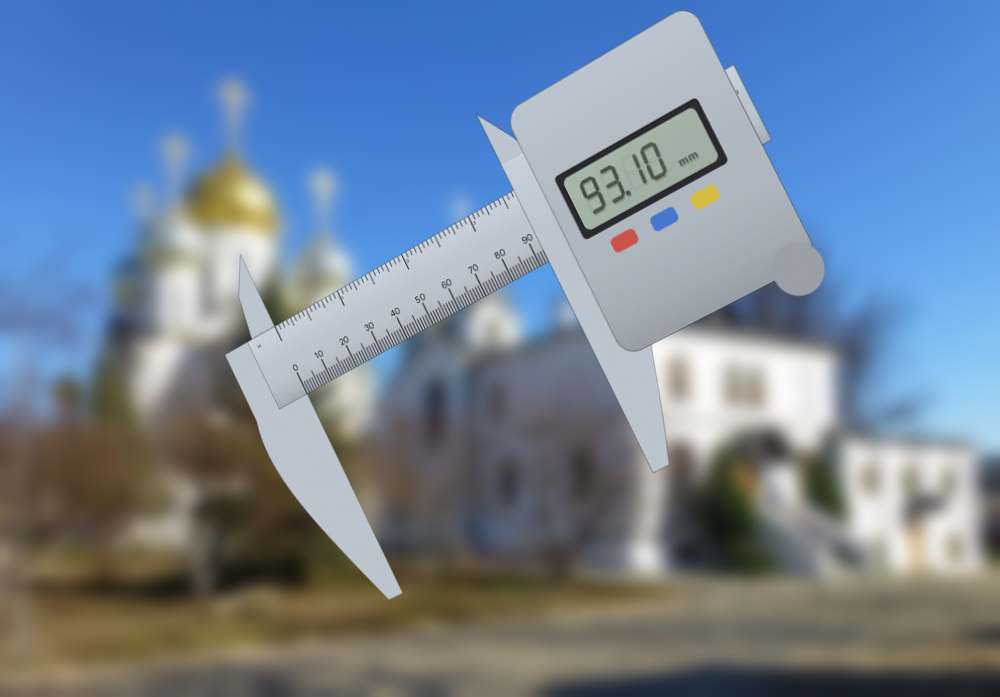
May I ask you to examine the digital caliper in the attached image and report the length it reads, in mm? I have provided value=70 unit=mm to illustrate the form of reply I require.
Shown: value=93.10 unit=mm
